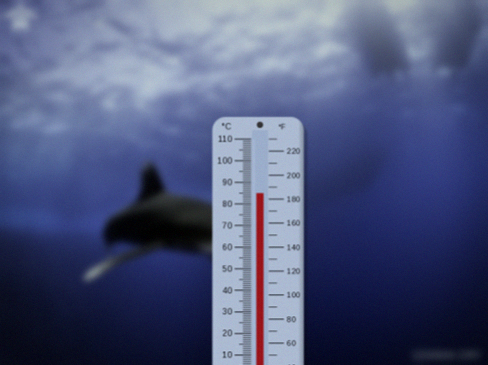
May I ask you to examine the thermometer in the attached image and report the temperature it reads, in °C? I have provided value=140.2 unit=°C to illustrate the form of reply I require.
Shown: value=85 unit=°C
